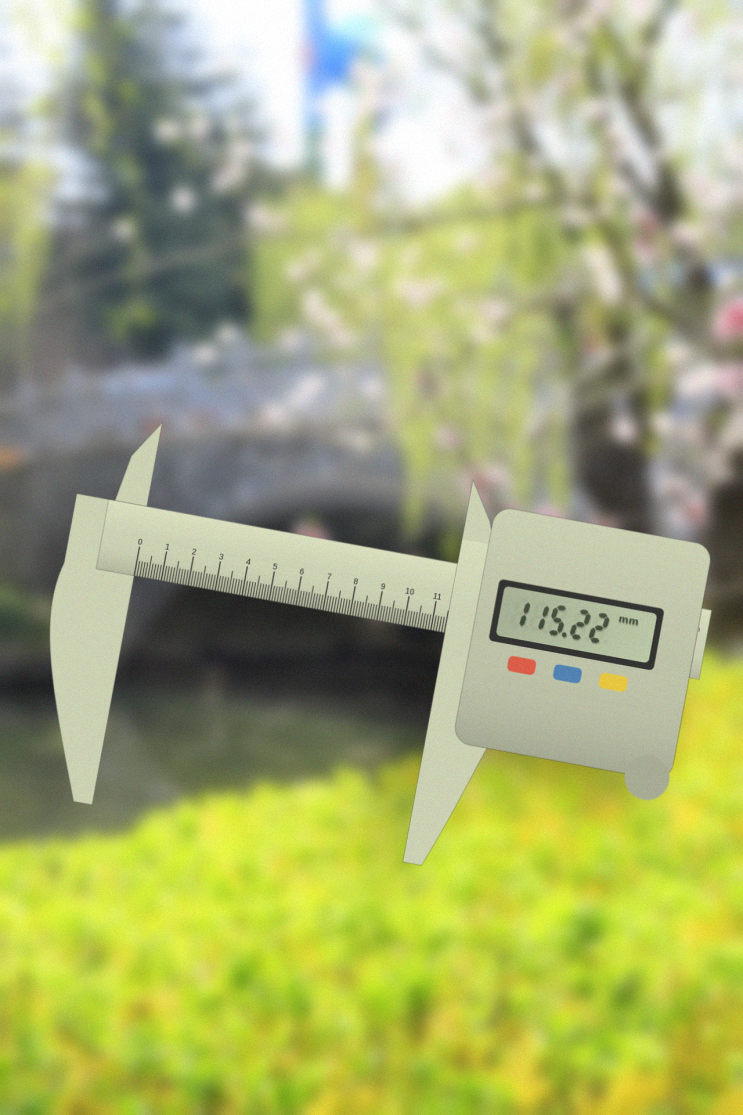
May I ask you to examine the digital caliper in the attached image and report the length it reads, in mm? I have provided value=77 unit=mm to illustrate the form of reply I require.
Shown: value=115.22 unit=mm
